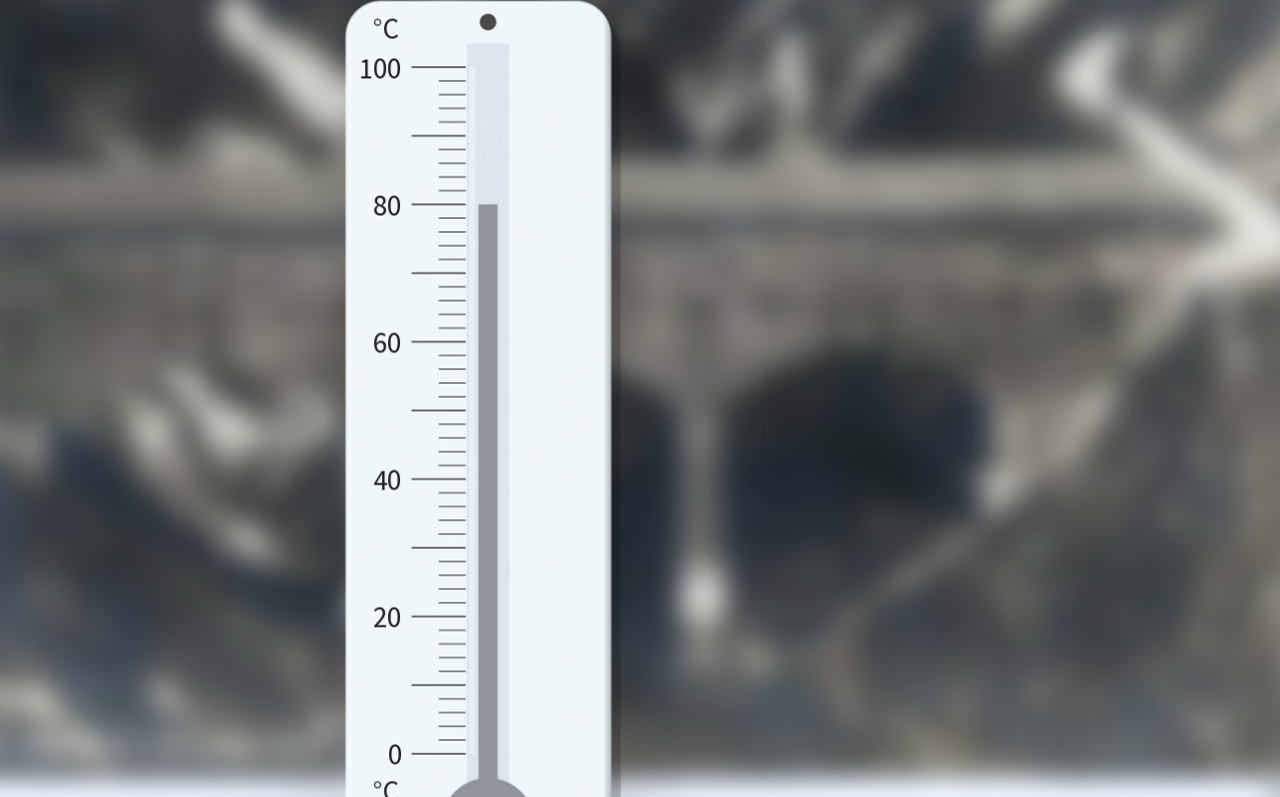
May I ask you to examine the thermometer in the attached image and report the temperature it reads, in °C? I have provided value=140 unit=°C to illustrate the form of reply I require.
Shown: value=80 unit=°C
